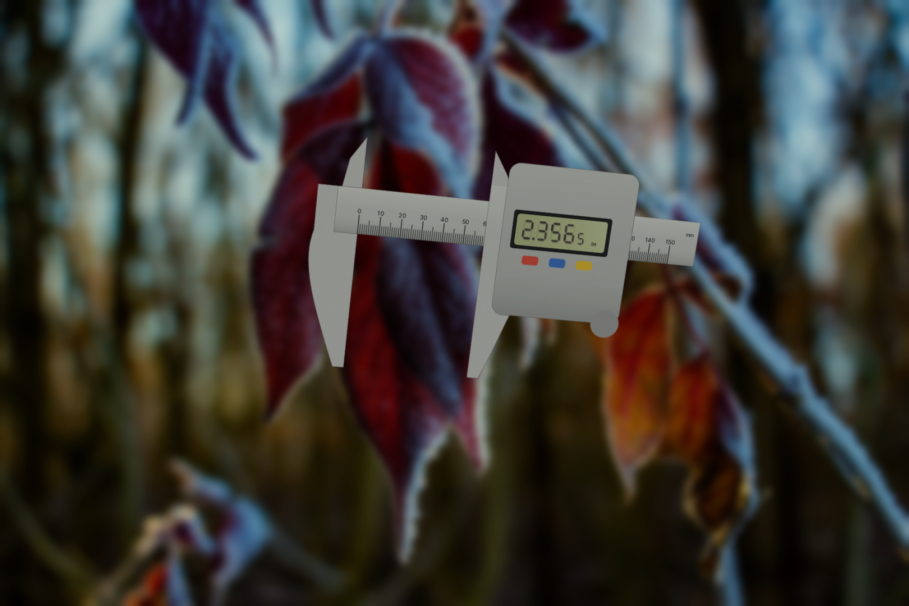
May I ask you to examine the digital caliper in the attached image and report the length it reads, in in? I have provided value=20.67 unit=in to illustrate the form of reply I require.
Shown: value=2.3565 unit=in
